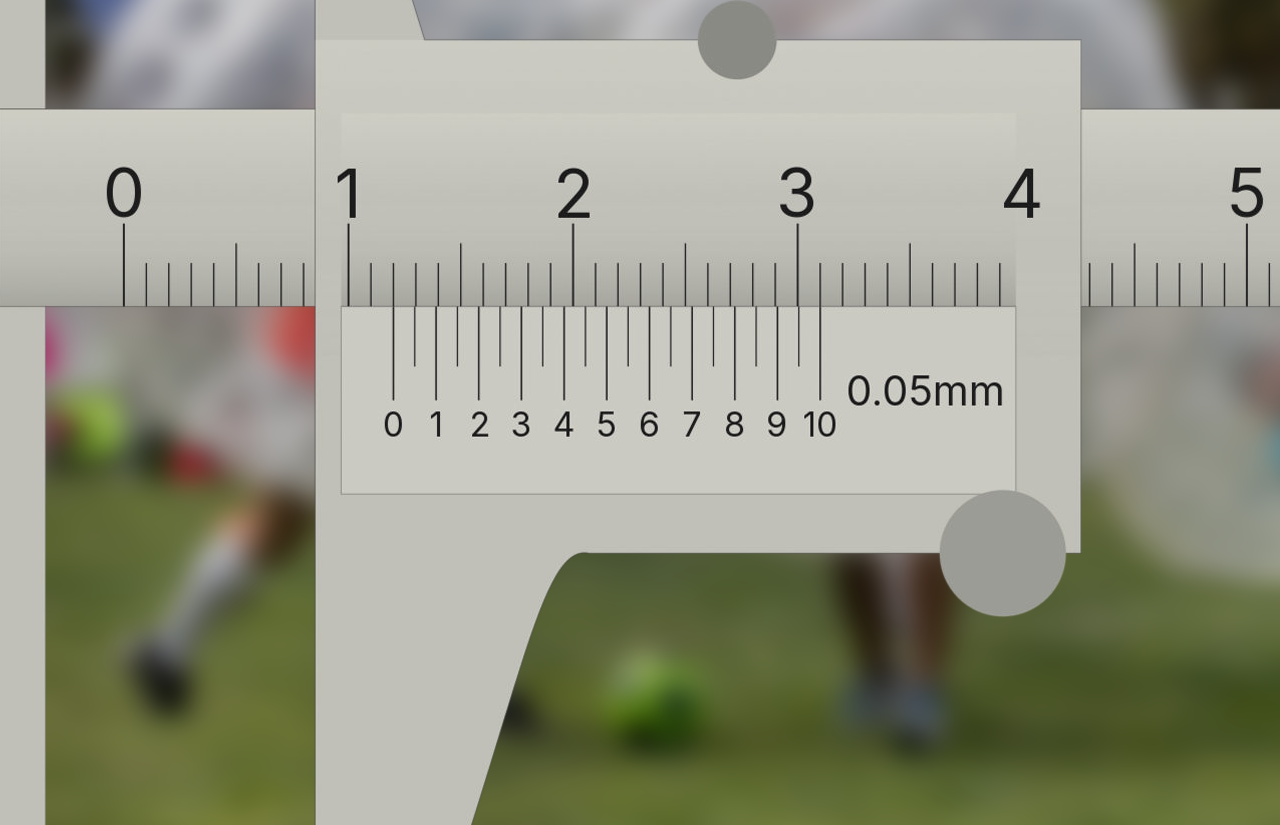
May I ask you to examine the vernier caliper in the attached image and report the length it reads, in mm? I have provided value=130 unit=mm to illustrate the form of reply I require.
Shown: value=12.0 unit=mm
